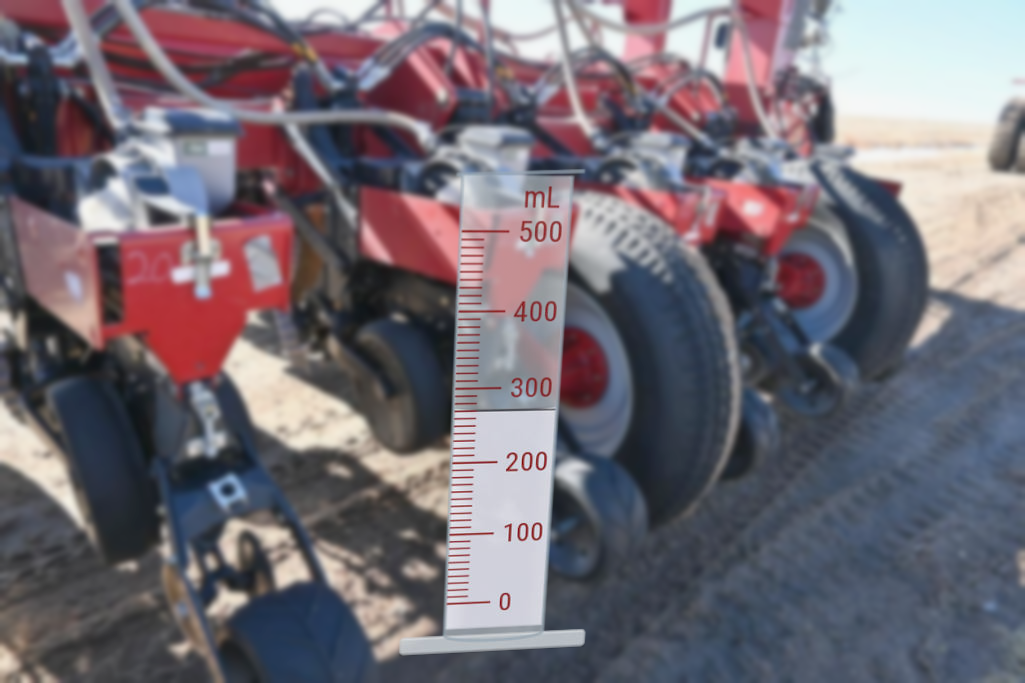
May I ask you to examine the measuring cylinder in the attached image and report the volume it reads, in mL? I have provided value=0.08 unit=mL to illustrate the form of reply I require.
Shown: value=270 unit=mL
